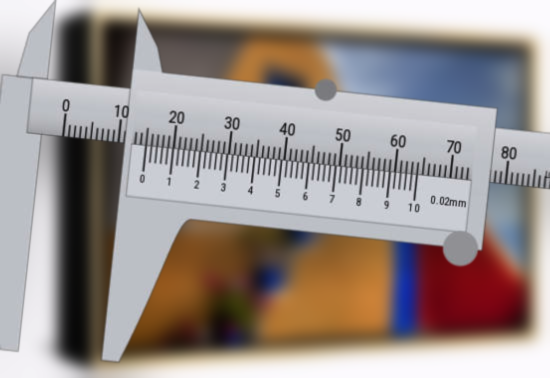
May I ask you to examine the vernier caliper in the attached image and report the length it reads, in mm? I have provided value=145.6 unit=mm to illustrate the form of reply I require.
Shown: value=15.0 unit=mm
